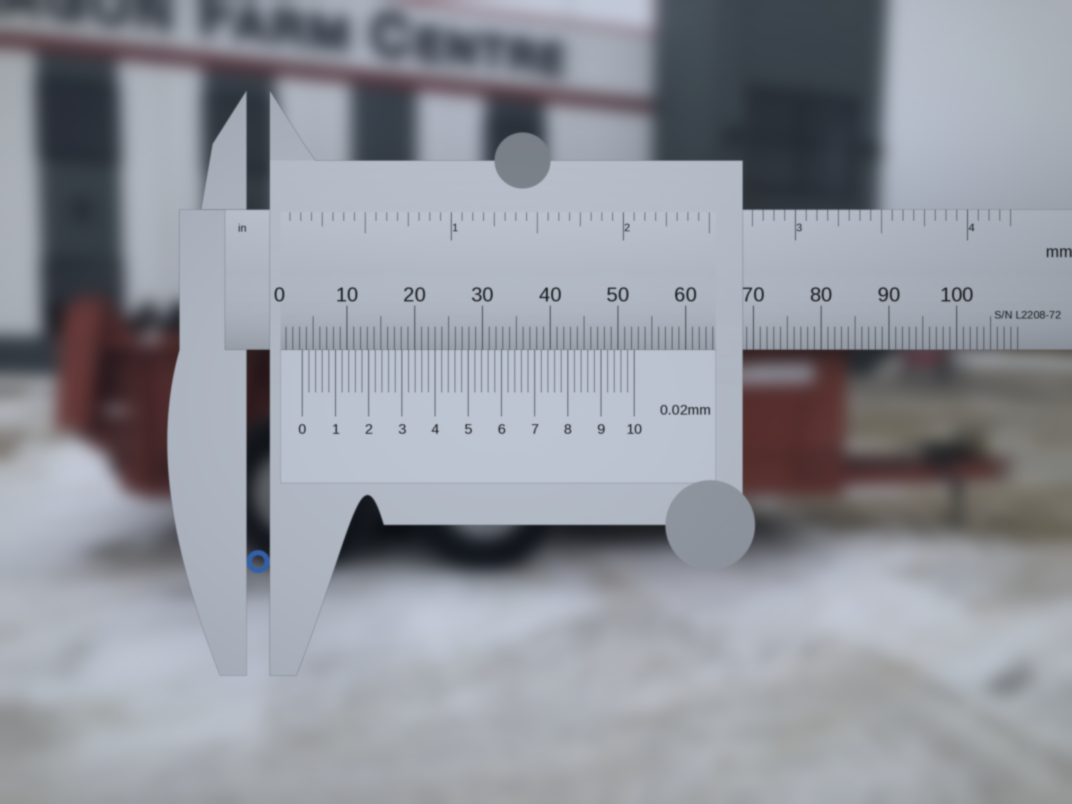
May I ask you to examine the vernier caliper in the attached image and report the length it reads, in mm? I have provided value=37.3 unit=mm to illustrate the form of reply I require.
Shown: value=3.4 unit=mm
